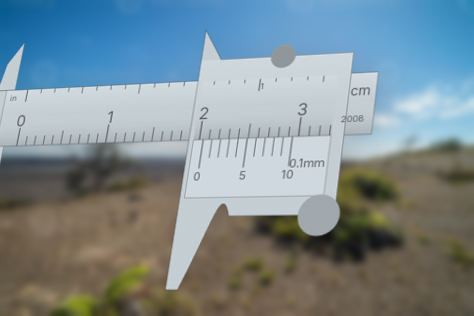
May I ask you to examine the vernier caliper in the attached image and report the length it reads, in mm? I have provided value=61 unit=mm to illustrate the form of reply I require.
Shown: value=20.4 unit=mm
